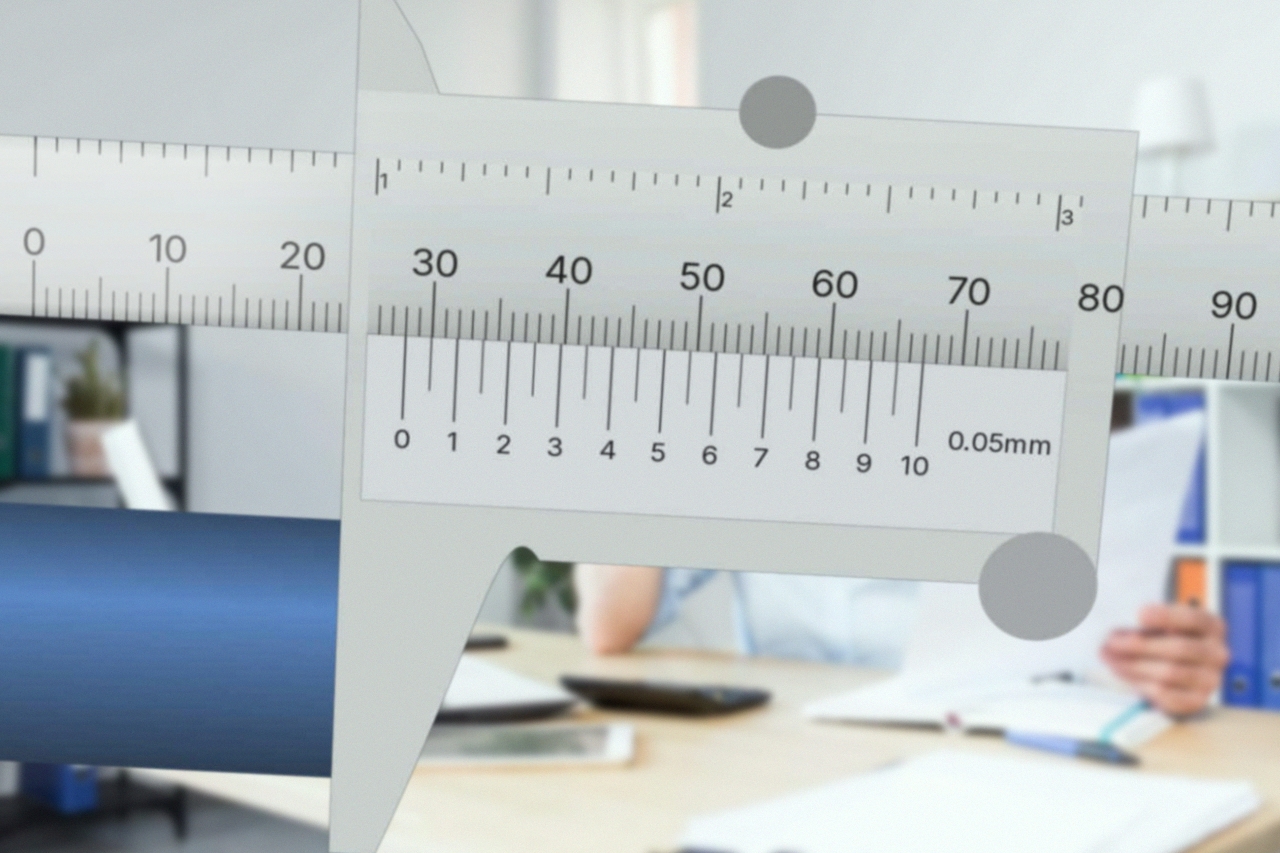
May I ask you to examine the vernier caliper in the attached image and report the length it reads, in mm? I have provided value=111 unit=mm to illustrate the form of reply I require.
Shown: value=28.0 unit=mm
